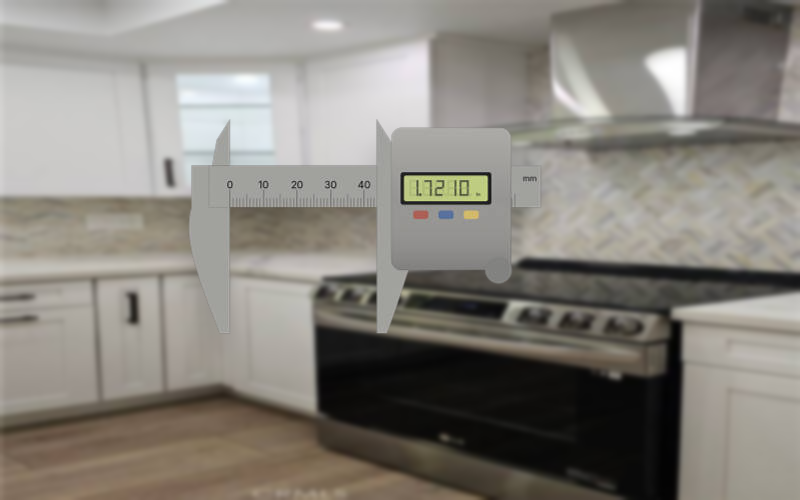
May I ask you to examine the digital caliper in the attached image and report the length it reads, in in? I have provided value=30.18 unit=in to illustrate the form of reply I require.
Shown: value=1.7210 unit=in
